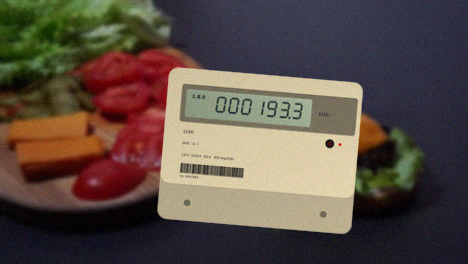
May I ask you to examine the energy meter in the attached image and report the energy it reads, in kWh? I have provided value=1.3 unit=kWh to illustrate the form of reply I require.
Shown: value=193.3 unit=kWh
